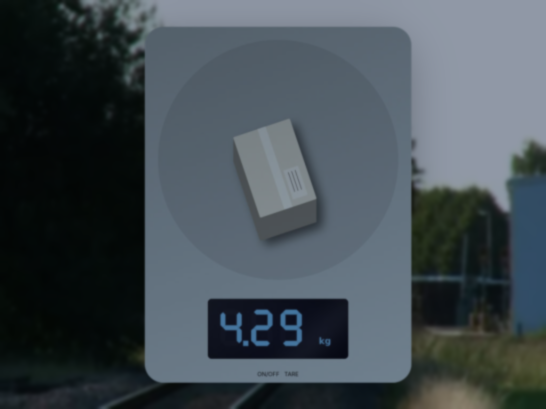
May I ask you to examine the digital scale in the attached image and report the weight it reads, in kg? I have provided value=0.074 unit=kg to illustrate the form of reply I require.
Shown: value=4.29 unit=kg
